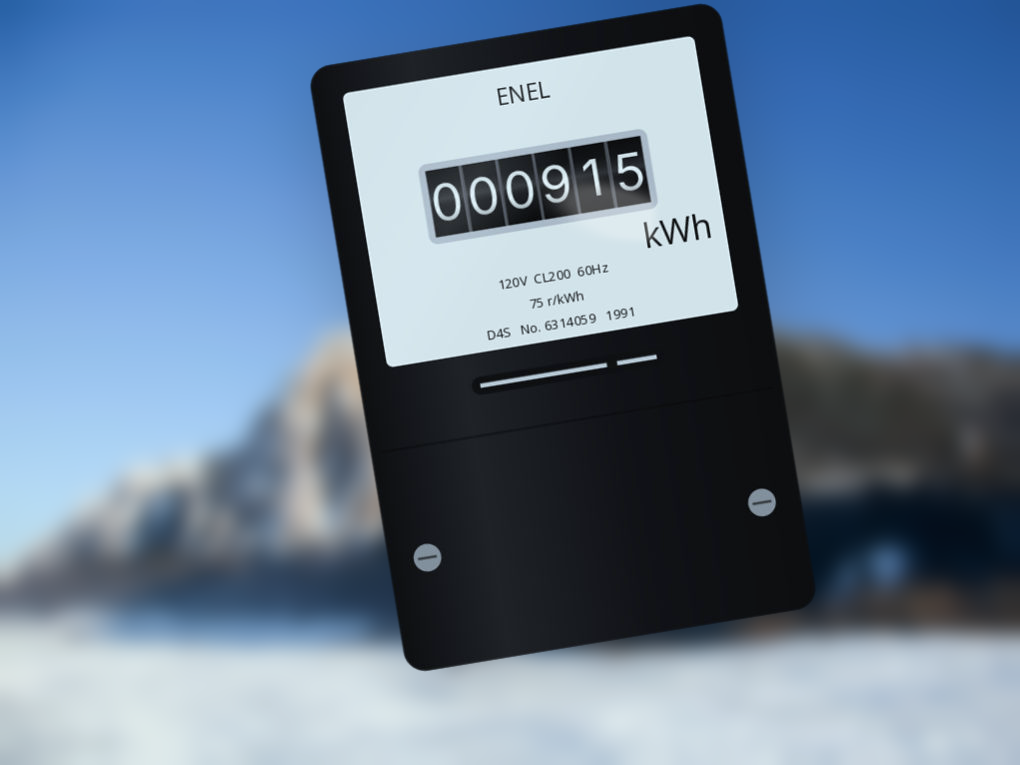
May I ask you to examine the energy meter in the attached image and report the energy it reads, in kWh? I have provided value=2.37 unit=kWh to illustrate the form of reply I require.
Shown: value=915 unit=kWh
